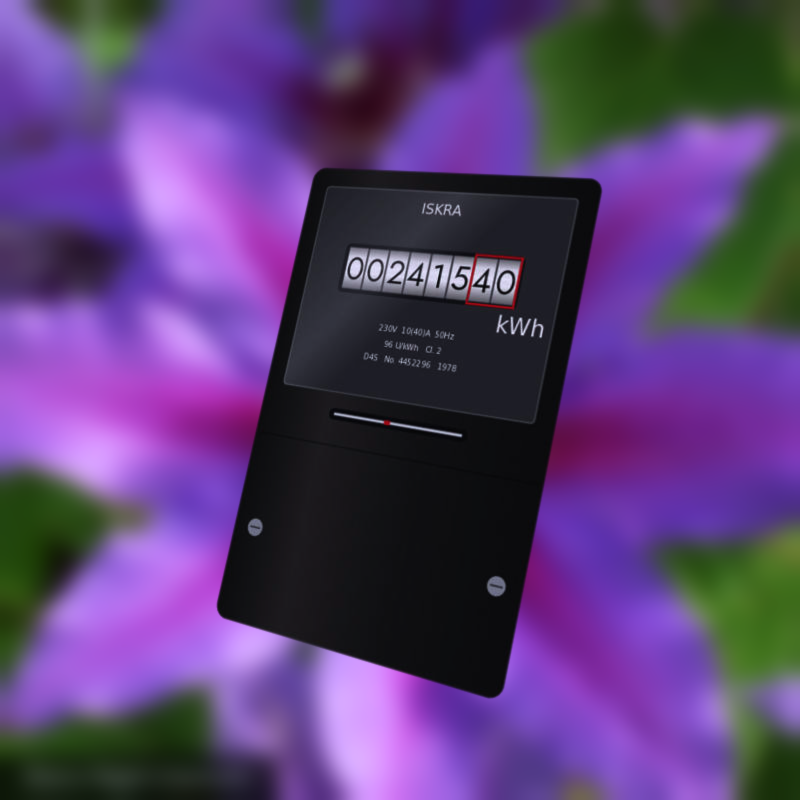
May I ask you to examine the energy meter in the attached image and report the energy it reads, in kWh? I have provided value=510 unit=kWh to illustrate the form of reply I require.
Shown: value=2415.40 unit=kWh
